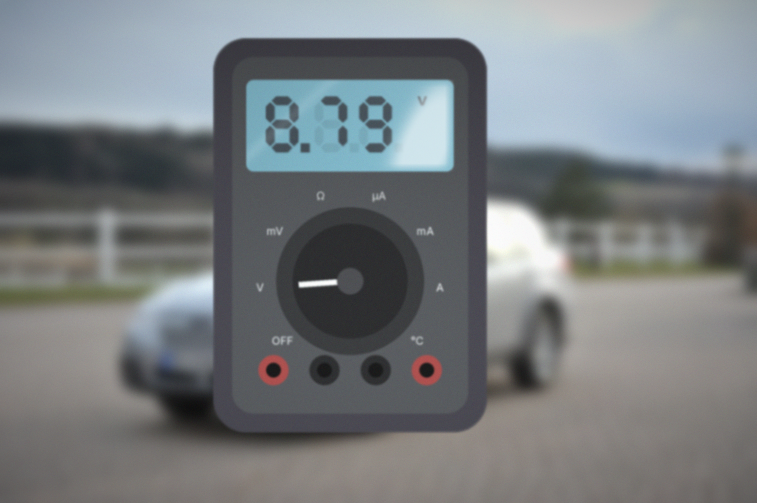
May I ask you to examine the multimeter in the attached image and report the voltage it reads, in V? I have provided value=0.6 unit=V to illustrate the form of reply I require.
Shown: value=8.79 unit=V
